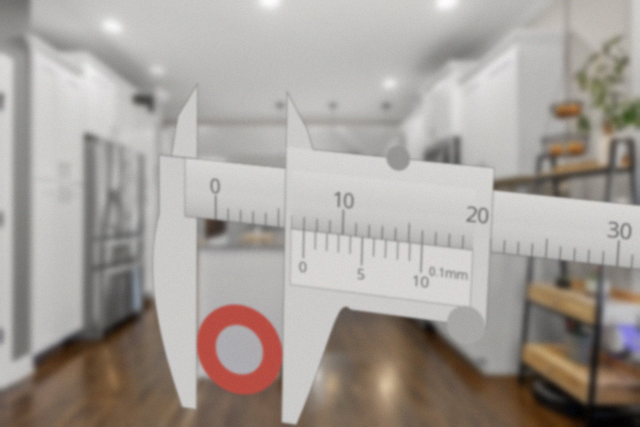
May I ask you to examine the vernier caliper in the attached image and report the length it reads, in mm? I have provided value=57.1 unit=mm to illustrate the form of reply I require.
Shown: value=7.0 unit=mm
